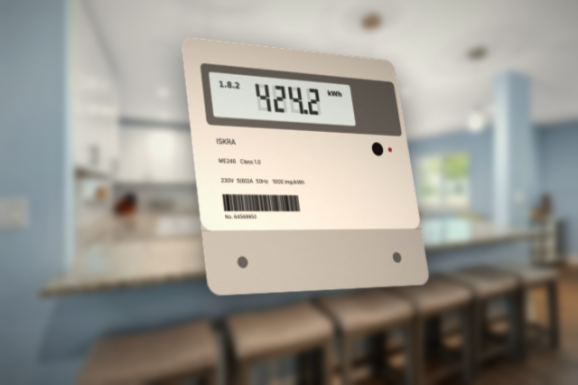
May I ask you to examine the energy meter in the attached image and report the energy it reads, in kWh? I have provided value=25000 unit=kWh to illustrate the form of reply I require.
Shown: value=424.2 unit=kWh
